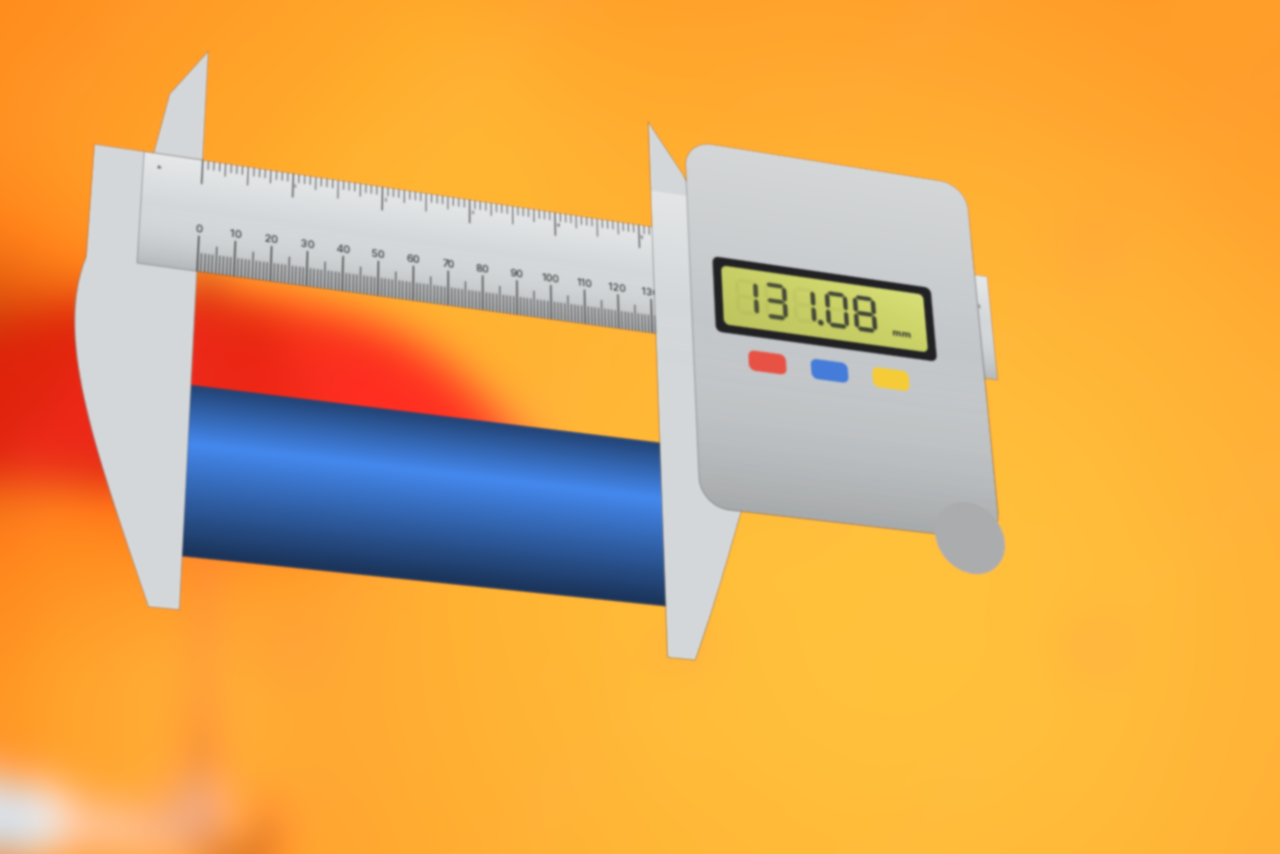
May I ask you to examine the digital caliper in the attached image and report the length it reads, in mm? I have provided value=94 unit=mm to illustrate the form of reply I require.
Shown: value=131.08 unit=mm
